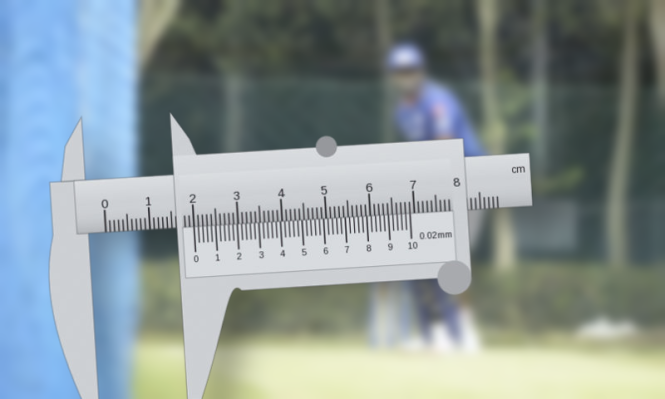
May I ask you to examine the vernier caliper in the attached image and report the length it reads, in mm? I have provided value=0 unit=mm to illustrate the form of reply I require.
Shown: value=20.0 unit=mm
